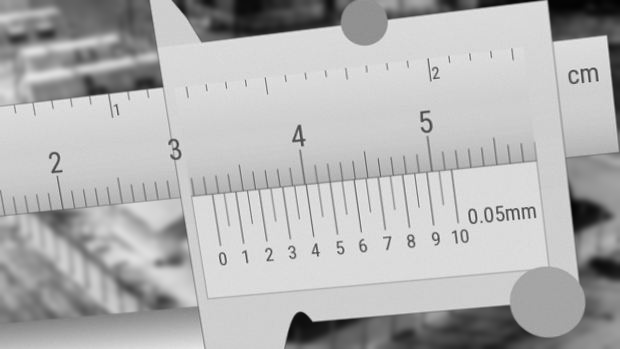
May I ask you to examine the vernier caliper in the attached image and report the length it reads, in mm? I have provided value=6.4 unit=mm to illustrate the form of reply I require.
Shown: value=32.5 unit=mm
